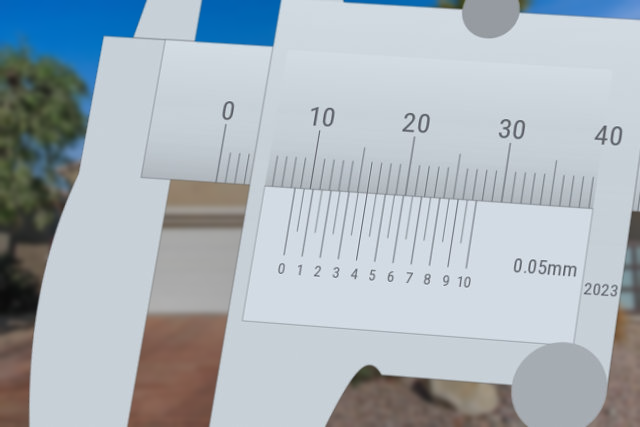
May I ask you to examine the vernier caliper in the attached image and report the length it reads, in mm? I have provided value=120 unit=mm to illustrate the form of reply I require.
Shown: value=8.4 unit=mm
